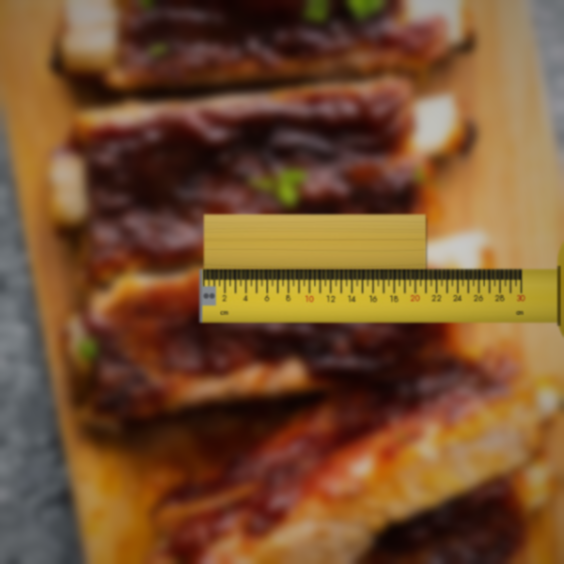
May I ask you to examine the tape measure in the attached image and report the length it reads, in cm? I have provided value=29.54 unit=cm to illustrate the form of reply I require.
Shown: value=21 unit=cm
